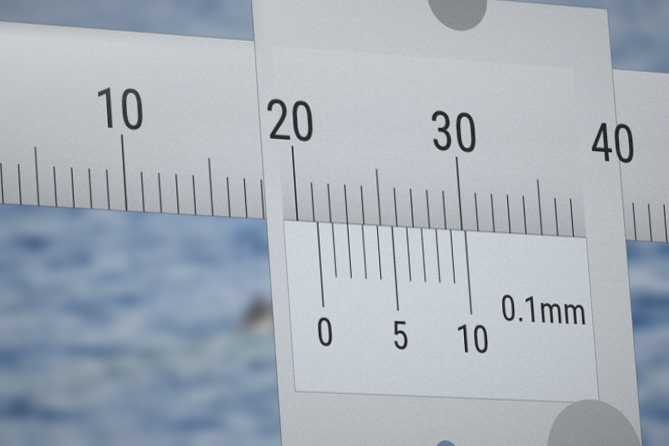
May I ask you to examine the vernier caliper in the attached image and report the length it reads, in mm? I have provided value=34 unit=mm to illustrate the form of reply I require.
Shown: value=21.2 unit=mm
